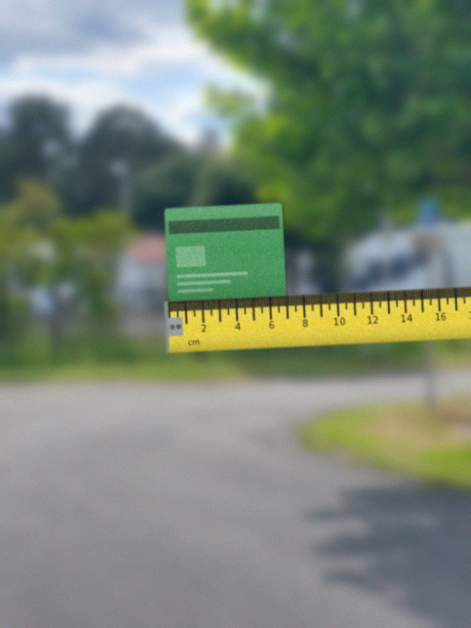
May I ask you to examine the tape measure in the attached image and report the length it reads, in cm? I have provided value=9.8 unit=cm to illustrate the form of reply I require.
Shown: value=7 unit=cm
